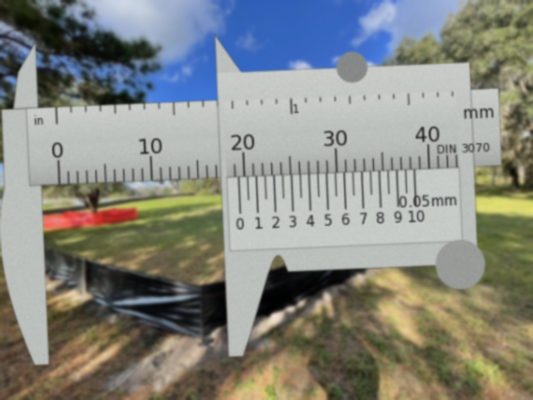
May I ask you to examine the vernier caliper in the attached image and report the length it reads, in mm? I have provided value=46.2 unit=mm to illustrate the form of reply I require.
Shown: value=19.4 unit=mm
